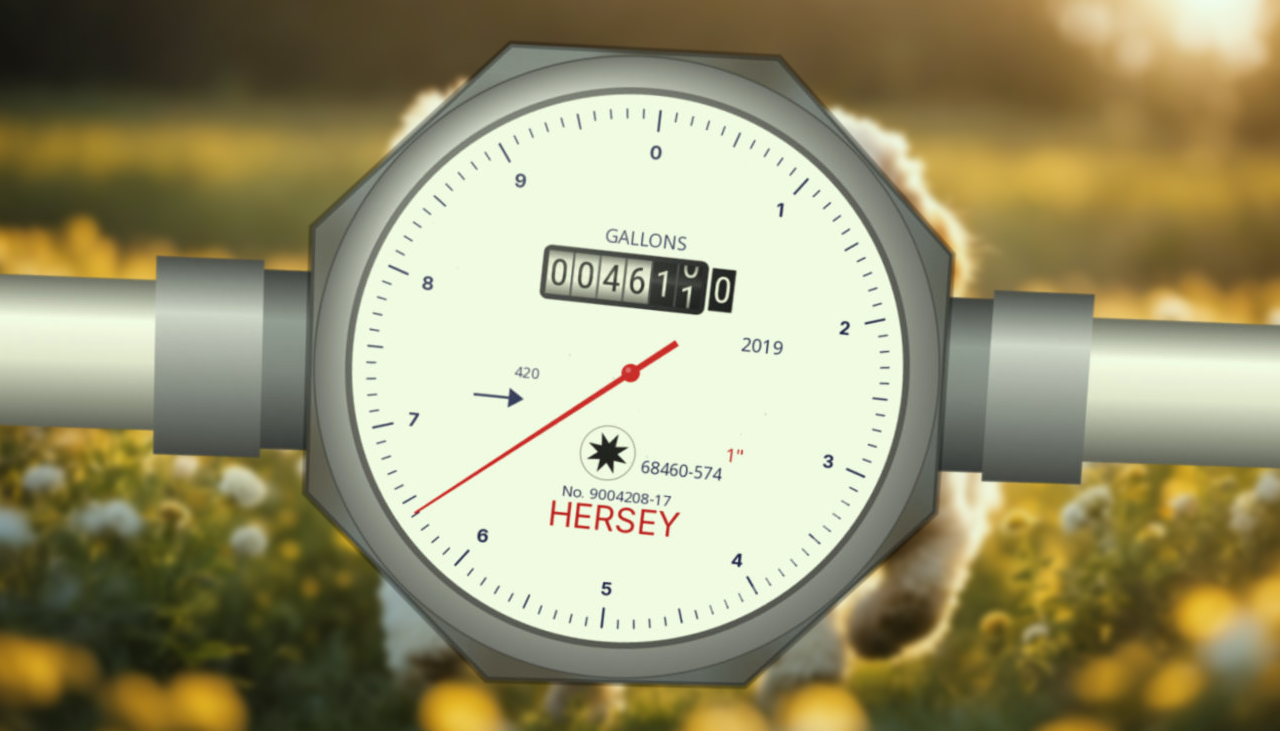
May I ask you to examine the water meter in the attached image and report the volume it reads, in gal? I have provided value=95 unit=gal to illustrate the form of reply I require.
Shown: value=46106.4 unit=gal
